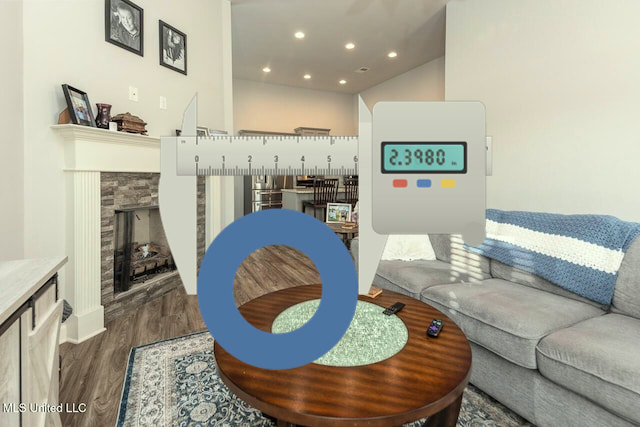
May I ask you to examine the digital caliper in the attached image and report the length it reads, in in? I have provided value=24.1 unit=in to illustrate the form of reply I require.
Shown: value=2.3980 unit=in
